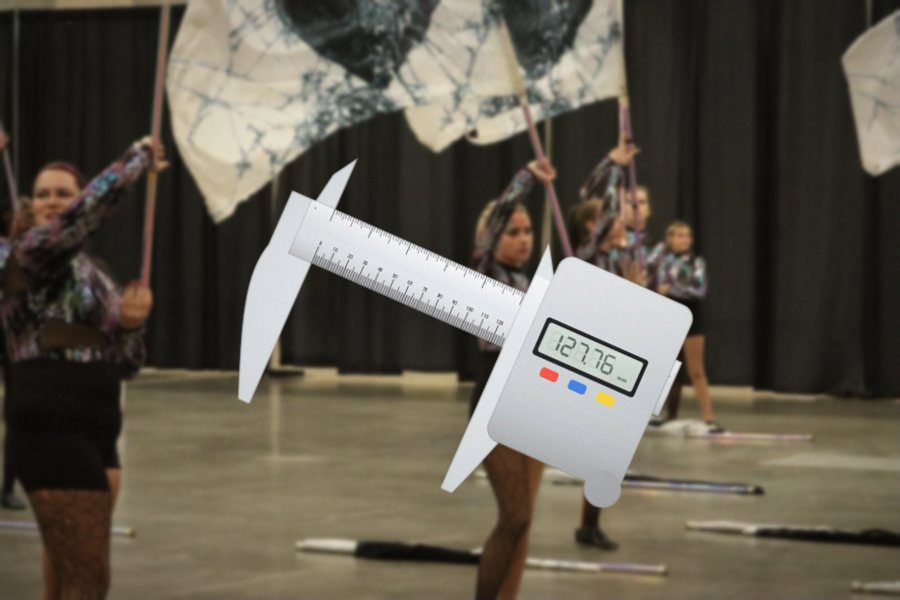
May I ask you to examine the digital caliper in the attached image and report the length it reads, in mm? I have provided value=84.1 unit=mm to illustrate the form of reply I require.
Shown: value=127.76 unit=mm
